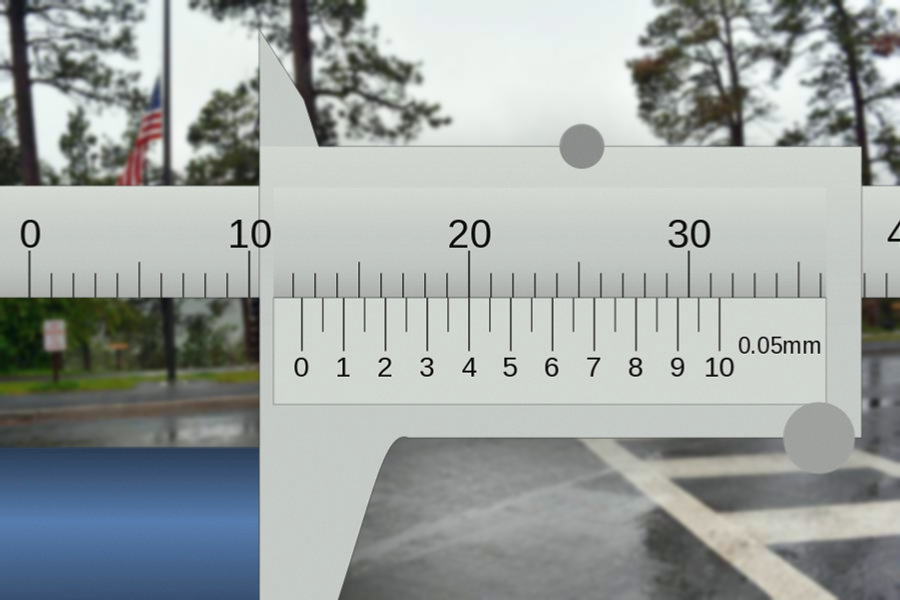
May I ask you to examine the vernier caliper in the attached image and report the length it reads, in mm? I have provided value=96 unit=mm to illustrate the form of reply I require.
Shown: value=12.4 unit=mm
